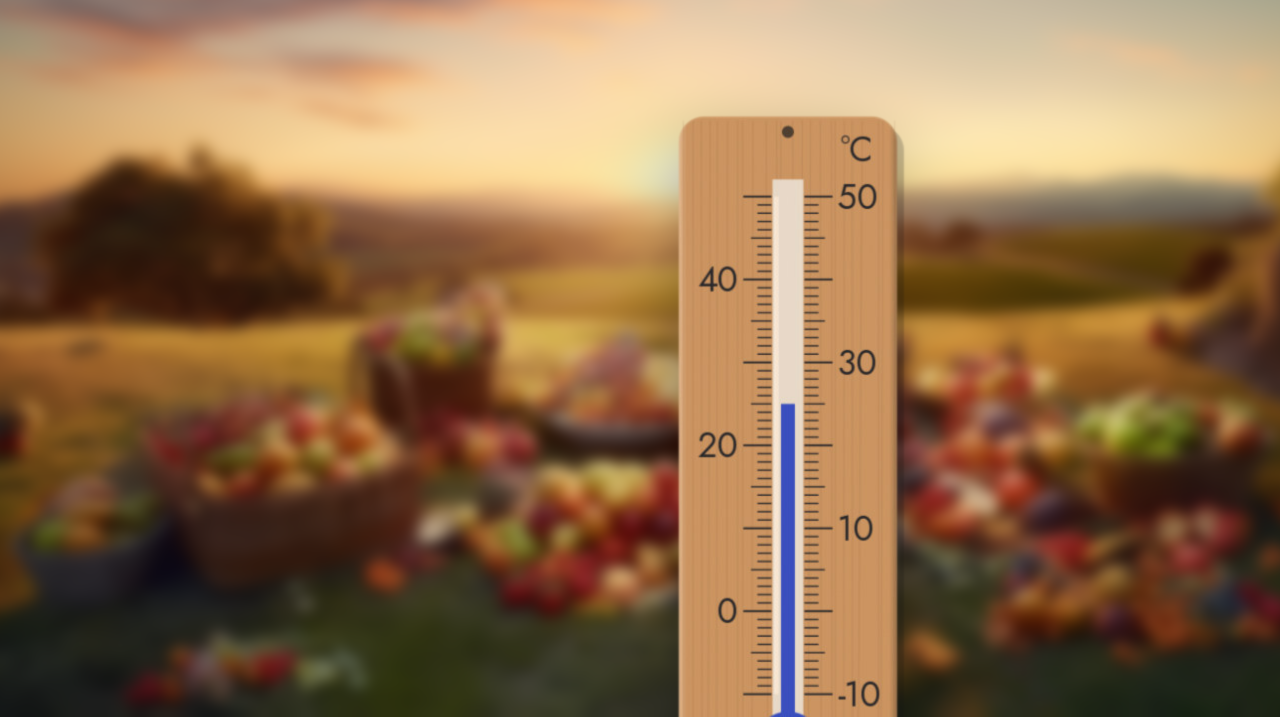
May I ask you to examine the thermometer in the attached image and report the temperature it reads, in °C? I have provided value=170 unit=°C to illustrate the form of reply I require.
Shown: value=25 unit=°C
